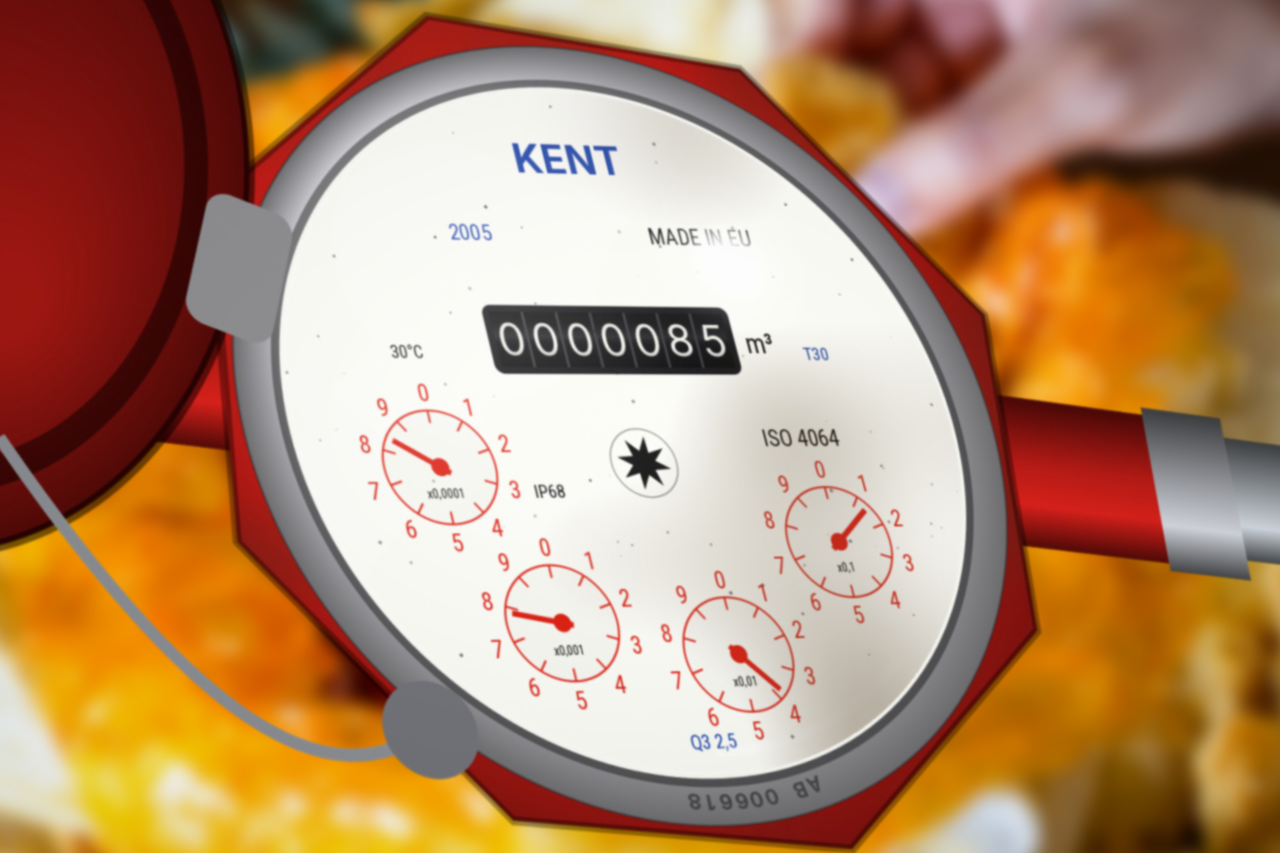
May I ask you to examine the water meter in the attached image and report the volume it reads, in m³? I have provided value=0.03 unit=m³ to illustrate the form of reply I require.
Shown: value=85.1378 unit=m³
